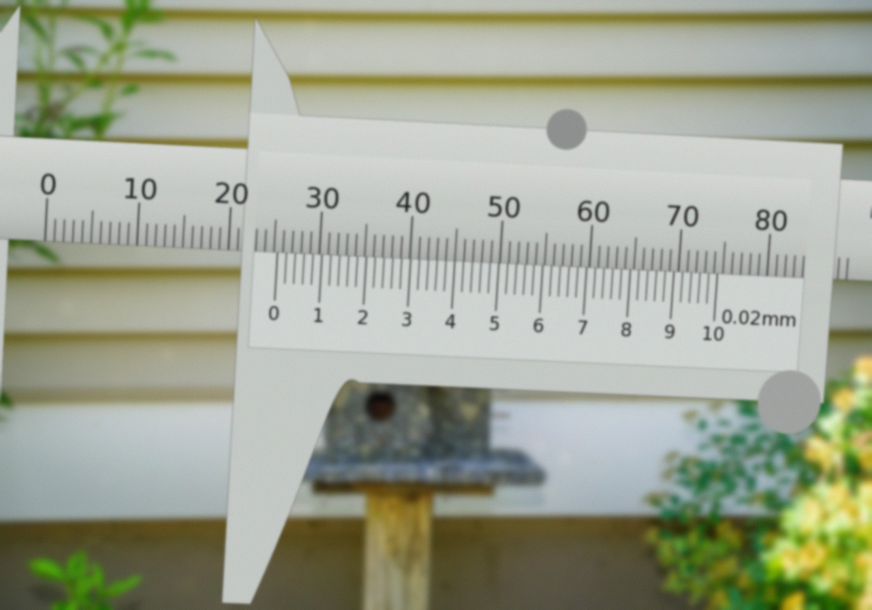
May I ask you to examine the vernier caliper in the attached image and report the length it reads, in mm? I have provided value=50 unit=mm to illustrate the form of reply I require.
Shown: value=25.4 unit=mm
